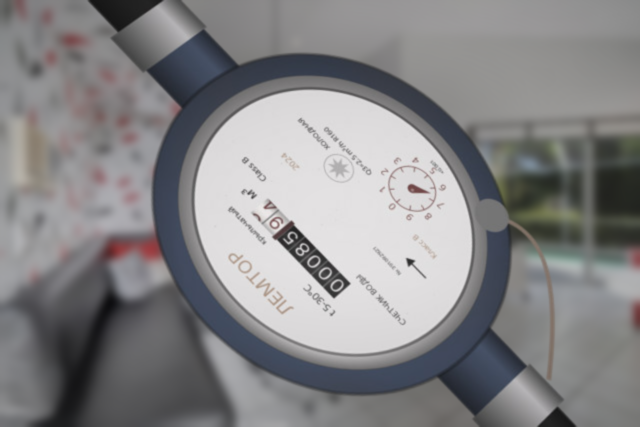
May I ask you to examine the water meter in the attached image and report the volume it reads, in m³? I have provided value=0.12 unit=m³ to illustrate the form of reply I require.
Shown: value=85.936 unit=m³
